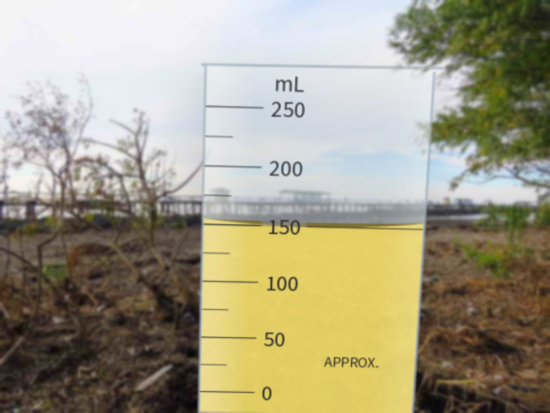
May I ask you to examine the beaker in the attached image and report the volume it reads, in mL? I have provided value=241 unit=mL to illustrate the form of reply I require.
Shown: value=150 unit=mL
